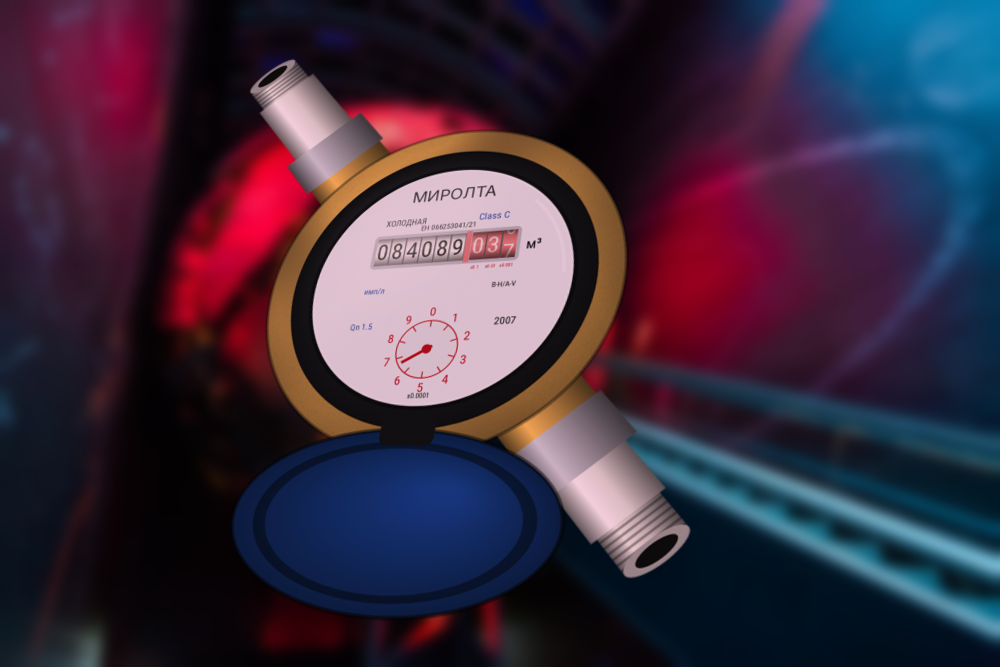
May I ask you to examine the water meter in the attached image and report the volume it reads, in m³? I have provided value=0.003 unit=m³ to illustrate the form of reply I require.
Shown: value=84089.0366 unit=m³
